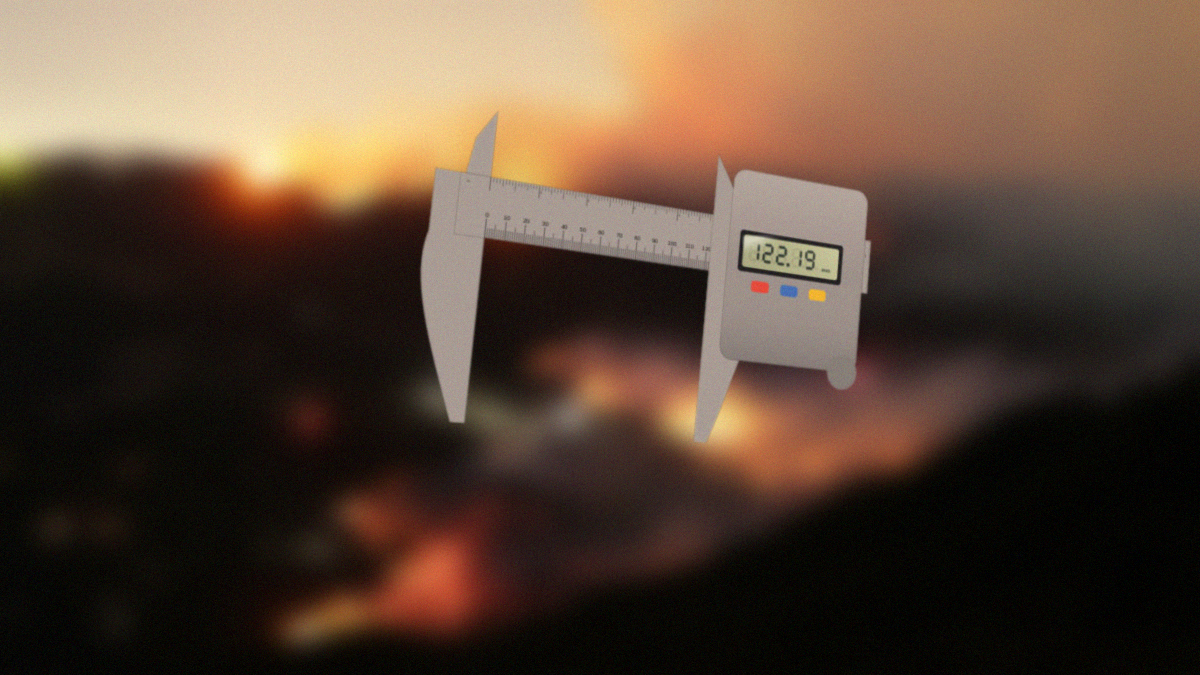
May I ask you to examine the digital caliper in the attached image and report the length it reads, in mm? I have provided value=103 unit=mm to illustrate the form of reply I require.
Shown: value=122.19 unit=mm
